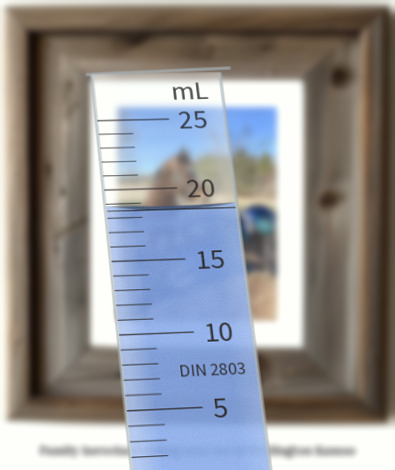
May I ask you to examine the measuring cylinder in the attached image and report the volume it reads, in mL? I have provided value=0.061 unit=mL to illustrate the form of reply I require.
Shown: value=18.5 unit=mL
